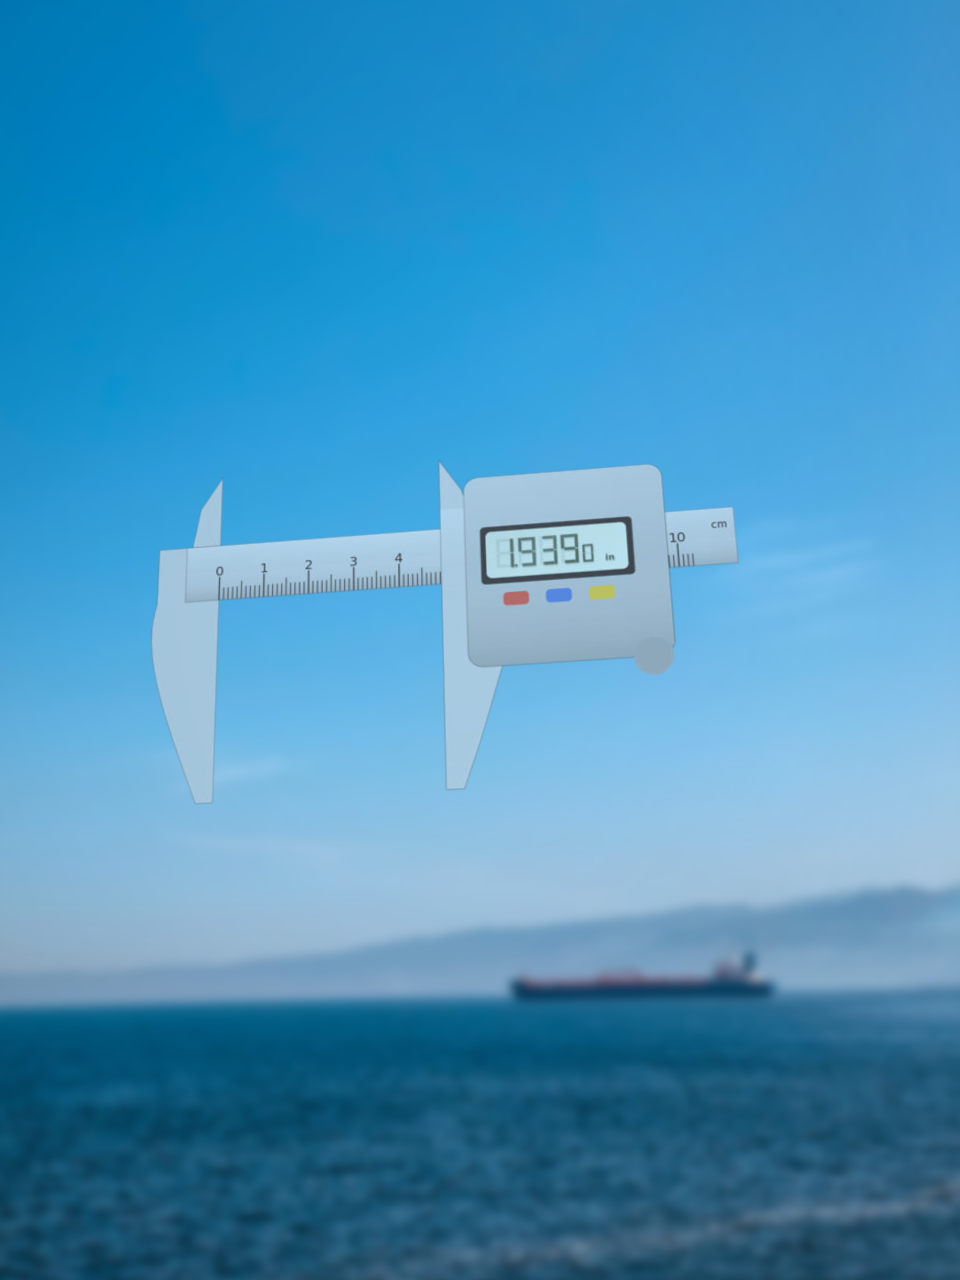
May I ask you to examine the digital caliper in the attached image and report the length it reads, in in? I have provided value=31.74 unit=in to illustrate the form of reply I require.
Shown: value=1.9390 unit=in
